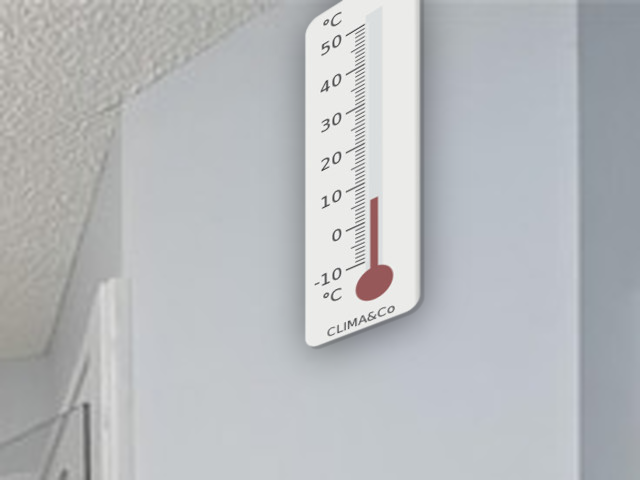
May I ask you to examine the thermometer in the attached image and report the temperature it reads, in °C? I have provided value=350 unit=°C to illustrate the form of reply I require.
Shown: value=5 unit=°C
